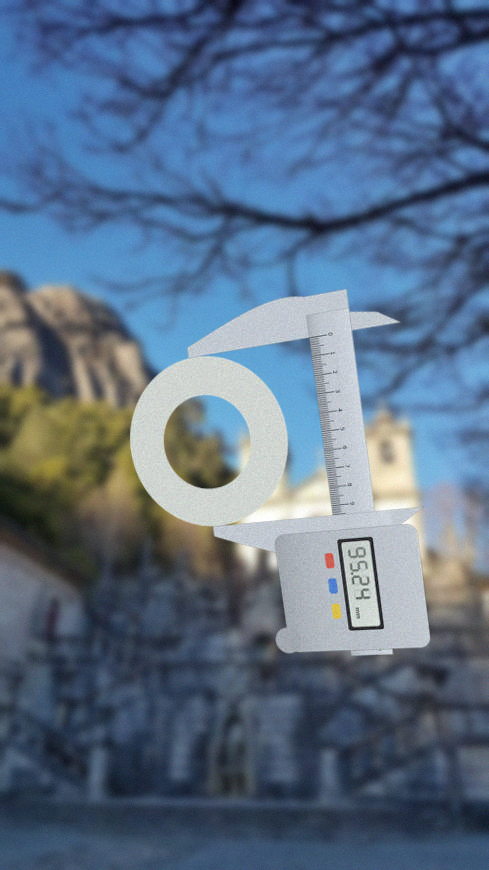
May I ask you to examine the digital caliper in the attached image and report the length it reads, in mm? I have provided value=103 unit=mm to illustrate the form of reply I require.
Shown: value=95.24 unit=mm
